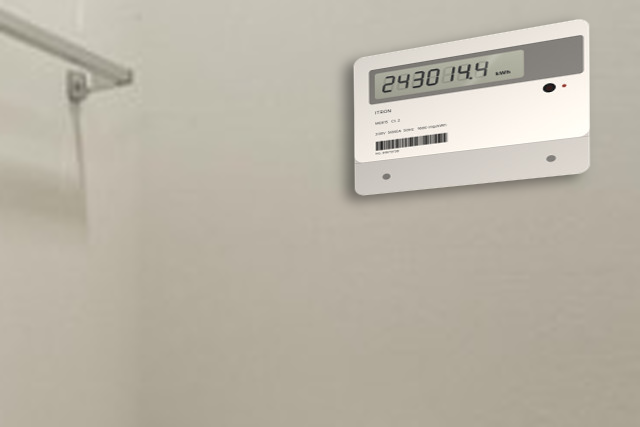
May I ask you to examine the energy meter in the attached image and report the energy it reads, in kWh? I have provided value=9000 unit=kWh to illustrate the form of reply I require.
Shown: value=243014.4 unit=kWh
